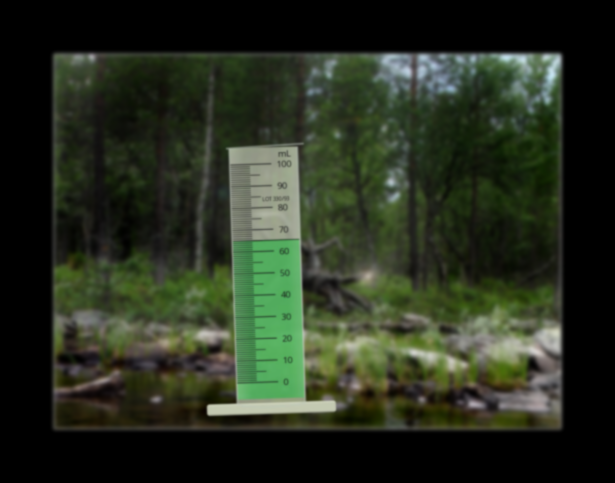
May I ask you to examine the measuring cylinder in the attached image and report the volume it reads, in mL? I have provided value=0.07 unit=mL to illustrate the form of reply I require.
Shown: value=65 unit=mL
